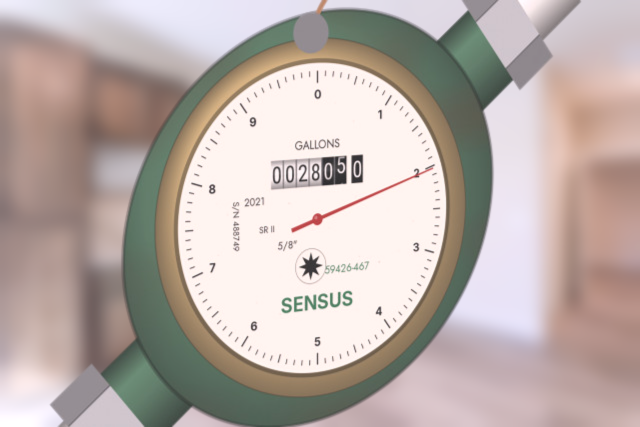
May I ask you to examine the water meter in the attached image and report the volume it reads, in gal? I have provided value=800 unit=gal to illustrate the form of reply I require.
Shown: value=28052.0 unit=gal
